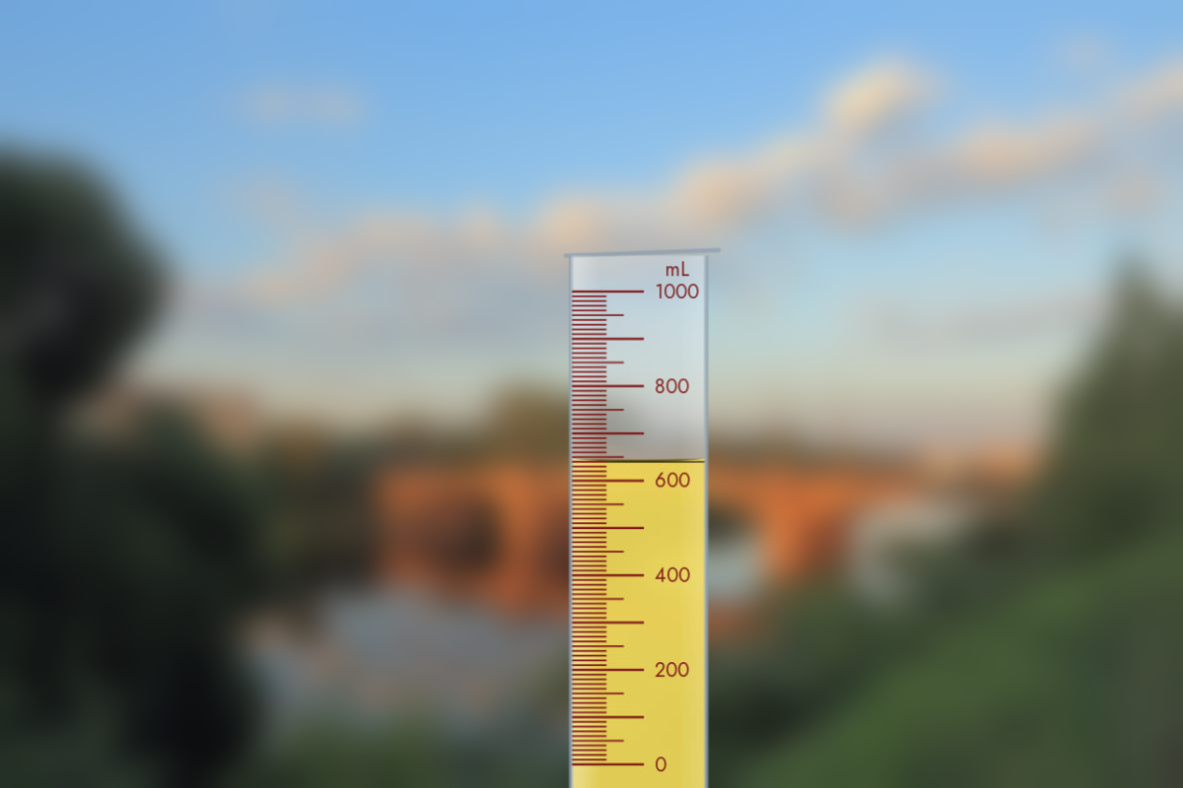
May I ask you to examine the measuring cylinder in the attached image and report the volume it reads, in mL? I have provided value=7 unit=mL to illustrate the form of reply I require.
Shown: value=640 unit=mL
